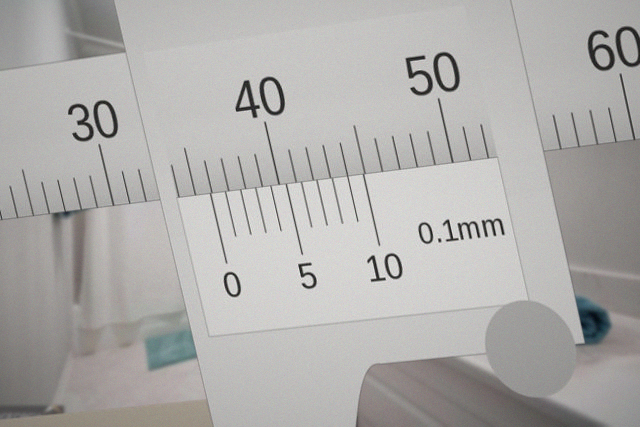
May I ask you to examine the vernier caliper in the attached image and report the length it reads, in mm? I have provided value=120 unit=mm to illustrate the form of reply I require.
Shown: value=35.9 unit=mm
